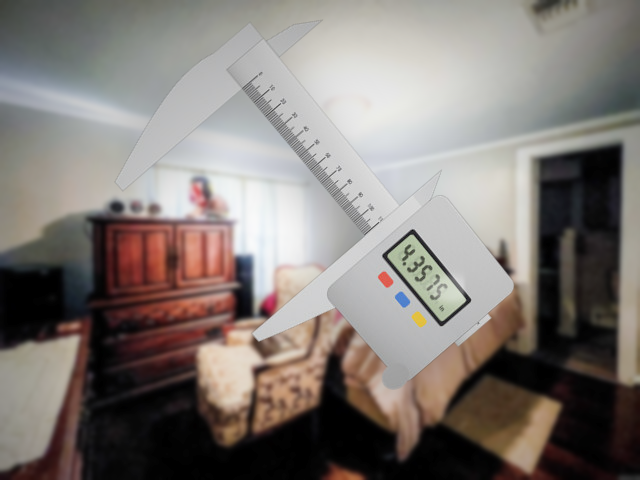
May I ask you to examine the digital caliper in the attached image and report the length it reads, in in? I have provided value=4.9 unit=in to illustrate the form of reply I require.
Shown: value=4.3575 unit=in
